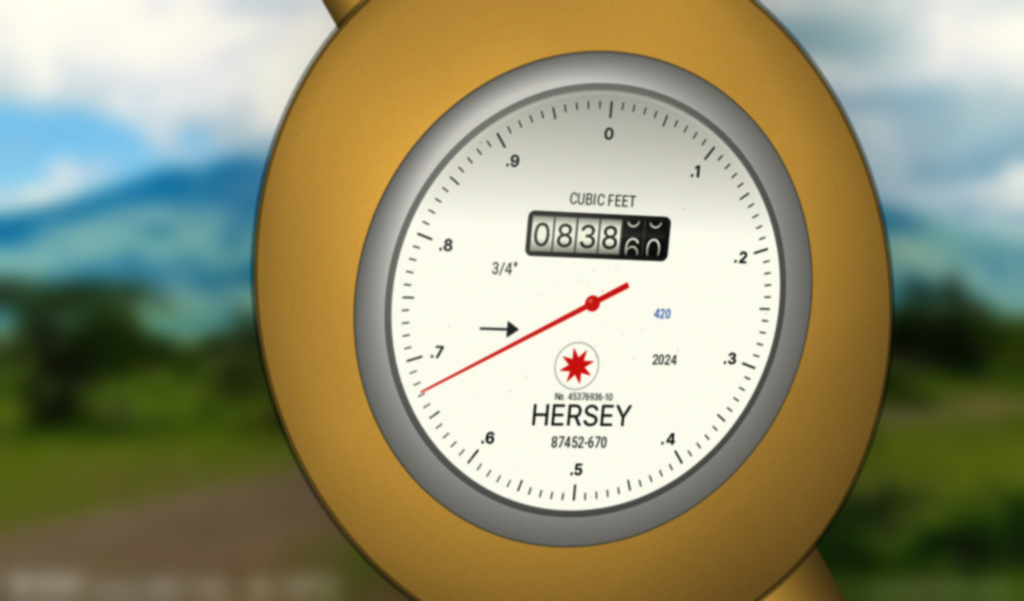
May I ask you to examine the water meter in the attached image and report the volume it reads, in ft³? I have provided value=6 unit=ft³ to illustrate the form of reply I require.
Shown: value=83859.67 unit=ft³
